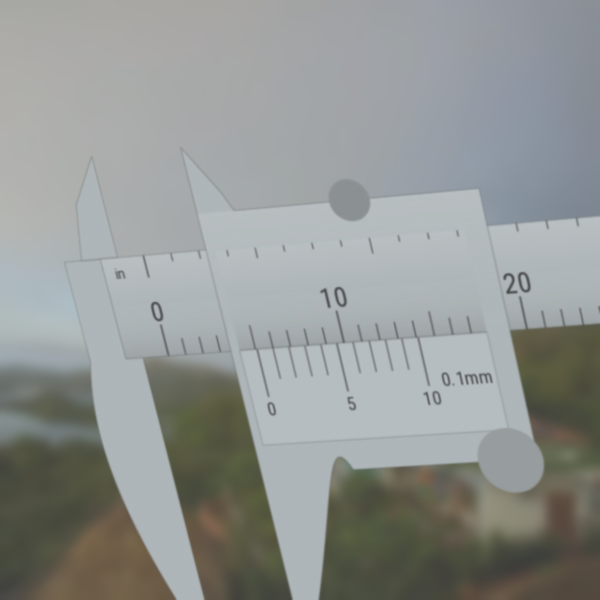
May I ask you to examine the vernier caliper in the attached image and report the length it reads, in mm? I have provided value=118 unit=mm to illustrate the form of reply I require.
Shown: value=5.1 unit=mm
